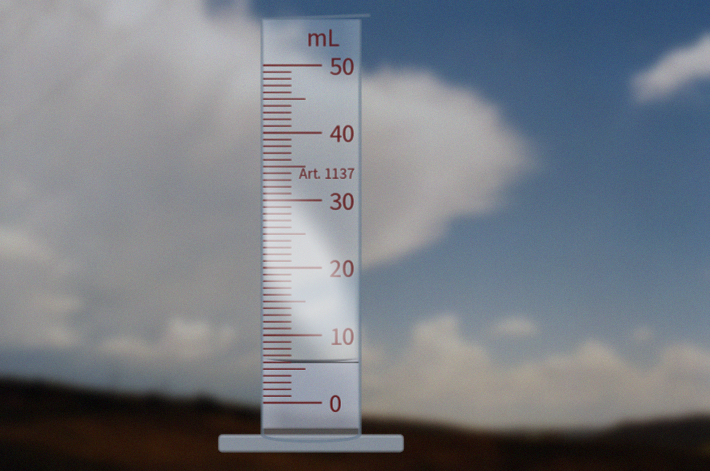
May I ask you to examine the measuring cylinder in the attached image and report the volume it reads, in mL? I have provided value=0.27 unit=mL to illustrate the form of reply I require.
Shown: value=6 unit=mL
